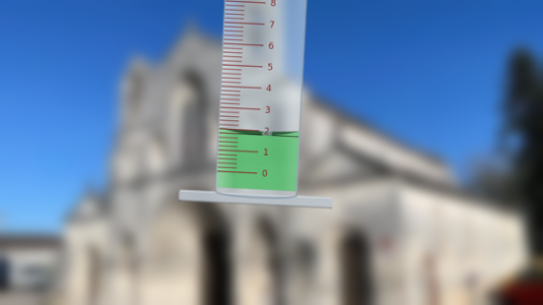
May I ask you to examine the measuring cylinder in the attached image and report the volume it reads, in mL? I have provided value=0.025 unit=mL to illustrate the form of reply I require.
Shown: value=1.8 unit=mL
